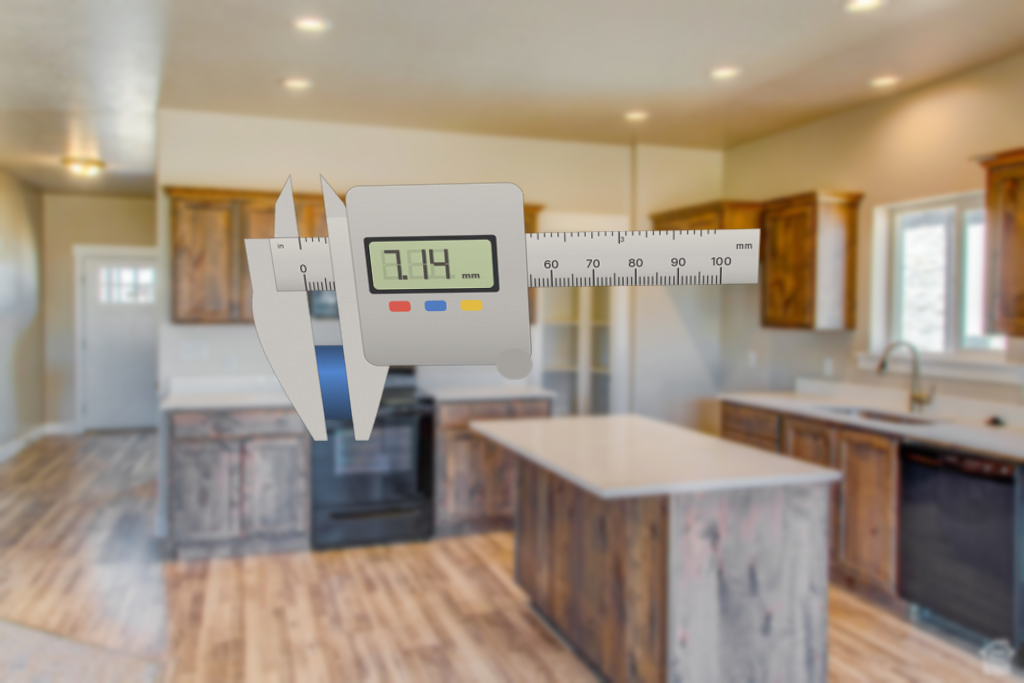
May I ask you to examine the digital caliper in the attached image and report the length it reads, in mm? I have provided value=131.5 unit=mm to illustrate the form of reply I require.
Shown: value=7.14 unit=mm
